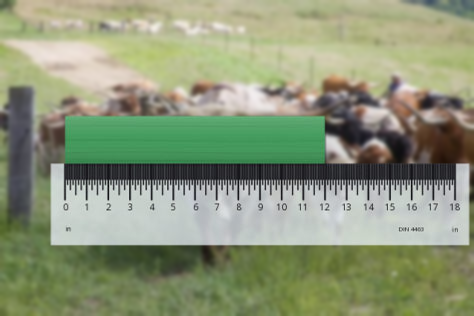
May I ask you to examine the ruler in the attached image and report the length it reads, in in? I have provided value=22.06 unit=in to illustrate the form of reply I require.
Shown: value=12 unit=in
